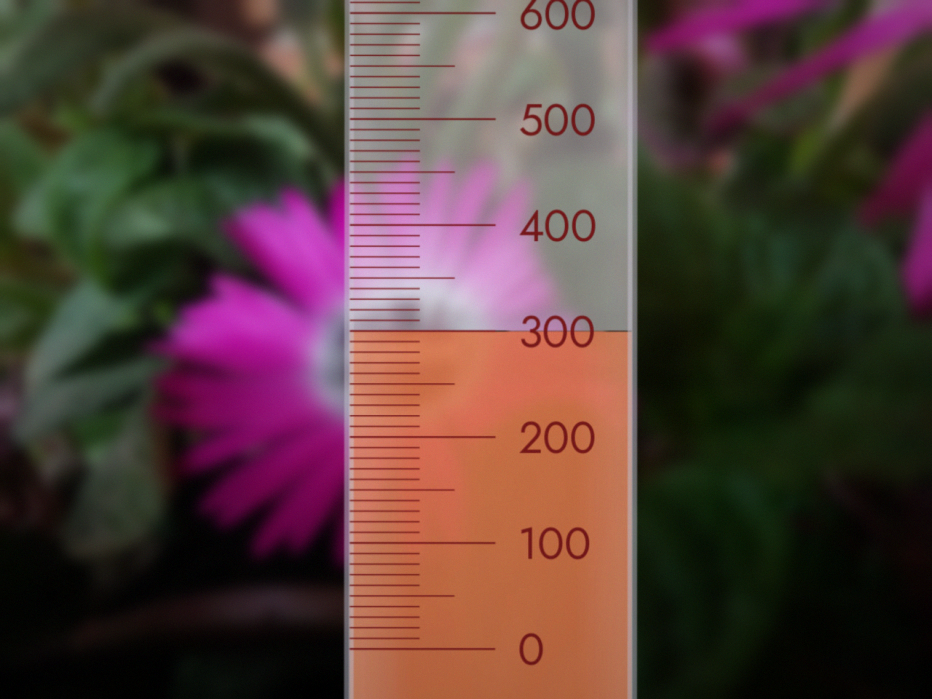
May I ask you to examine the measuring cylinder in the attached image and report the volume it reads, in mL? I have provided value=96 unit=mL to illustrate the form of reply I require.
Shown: value=300 unit=mL
